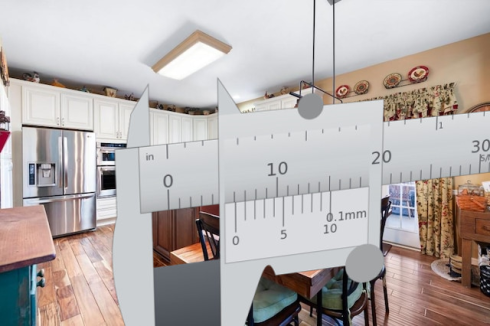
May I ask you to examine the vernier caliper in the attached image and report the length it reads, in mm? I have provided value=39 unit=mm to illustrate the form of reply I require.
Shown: value=6.1 unit=mm
